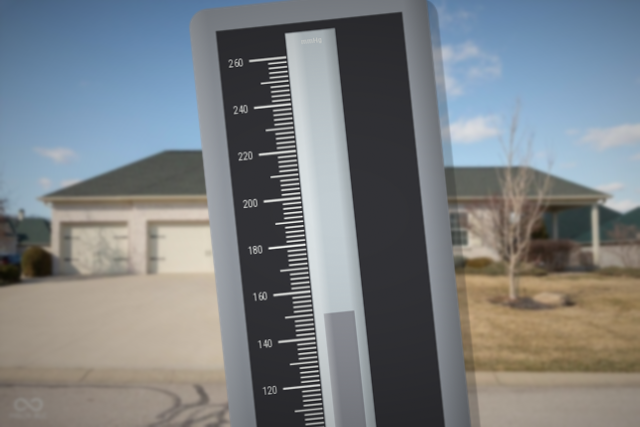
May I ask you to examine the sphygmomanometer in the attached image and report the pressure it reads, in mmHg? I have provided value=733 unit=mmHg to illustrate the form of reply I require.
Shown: value=150 unit=mmHg
